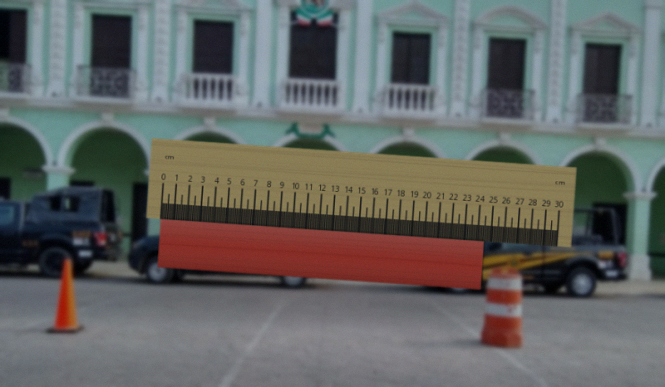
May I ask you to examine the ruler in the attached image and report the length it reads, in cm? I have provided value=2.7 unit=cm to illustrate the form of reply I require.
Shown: value=24.5 unit=cm
